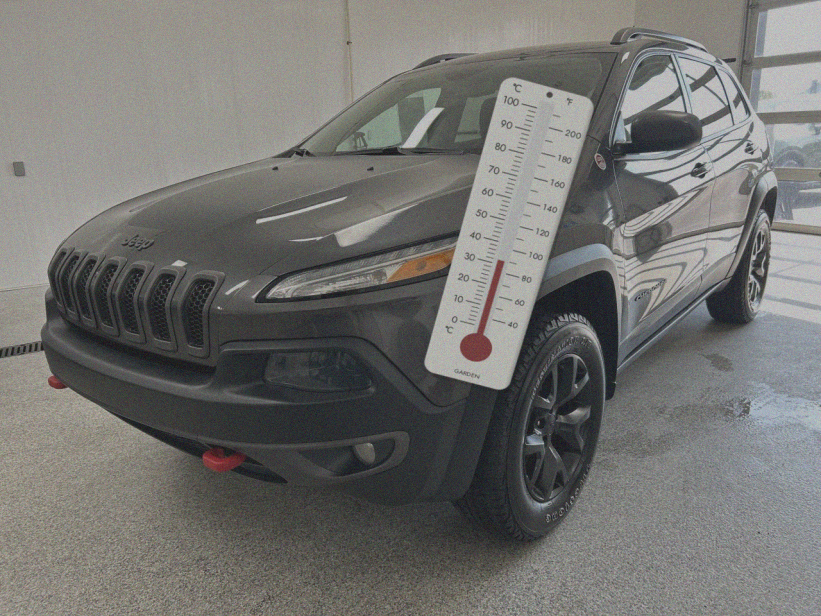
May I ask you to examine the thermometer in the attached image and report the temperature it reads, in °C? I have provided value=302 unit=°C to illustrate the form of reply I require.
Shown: value=32 unit=°C
